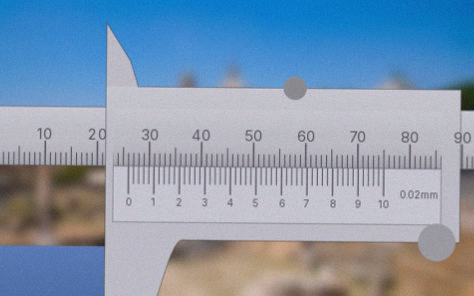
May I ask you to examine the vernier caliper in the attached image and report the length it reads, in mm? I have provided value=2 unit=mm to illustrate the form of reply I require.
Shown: value=26.0 unit=mm
